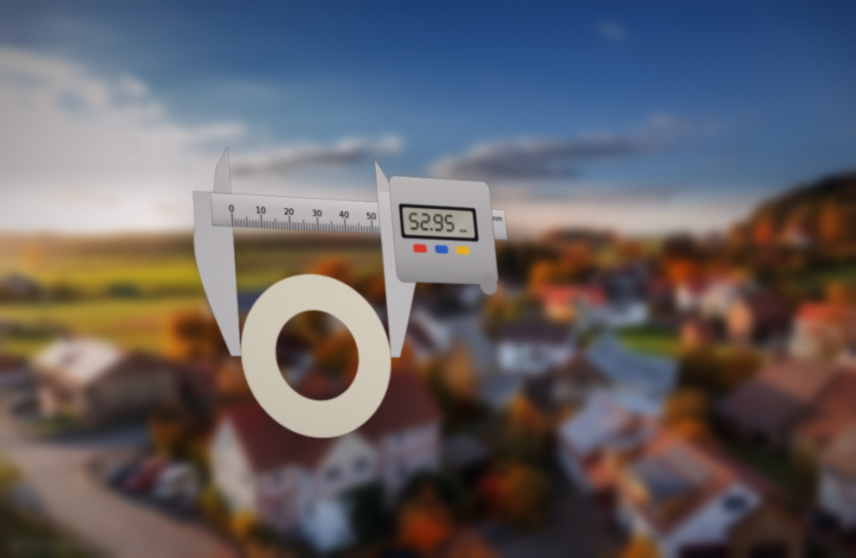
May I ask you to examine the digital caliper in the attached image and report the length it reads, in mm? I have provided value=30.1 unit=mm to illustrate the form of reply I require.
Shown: value=52.95 unit=mm
